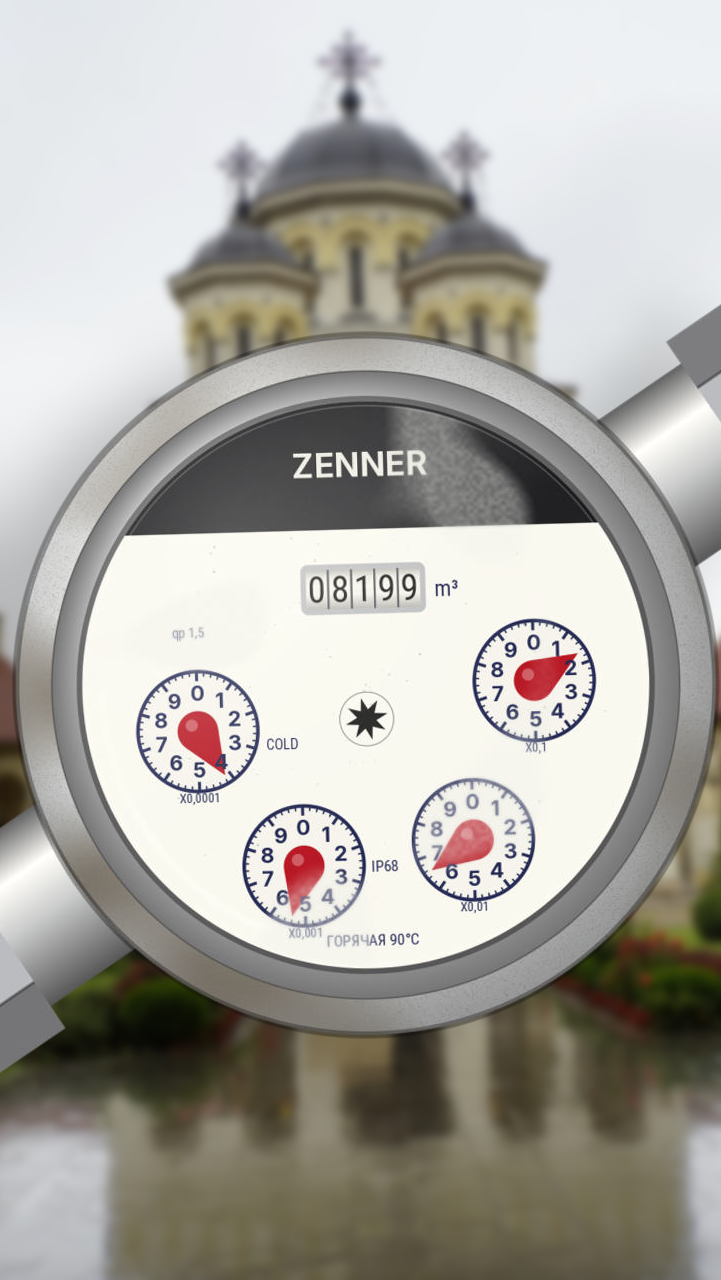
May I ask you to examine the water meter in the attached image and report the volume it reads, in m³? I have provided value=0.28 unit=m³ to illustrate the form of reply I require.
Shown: value=8199.1654 unit=m³
